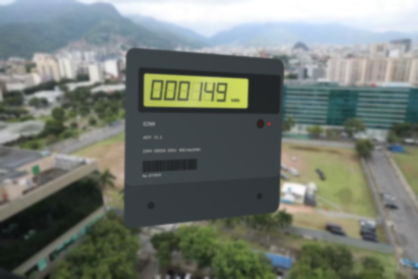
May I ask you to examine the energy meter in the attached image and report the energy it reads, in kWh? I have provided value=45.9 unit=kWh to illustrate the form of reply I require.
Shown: value=149 unit=kWh
